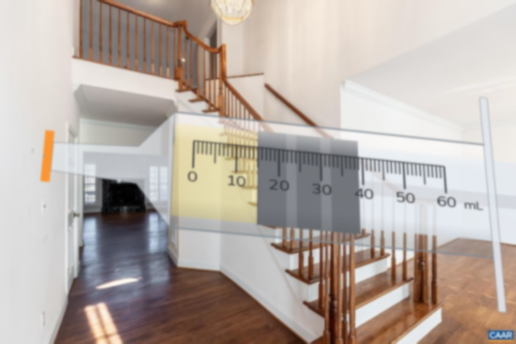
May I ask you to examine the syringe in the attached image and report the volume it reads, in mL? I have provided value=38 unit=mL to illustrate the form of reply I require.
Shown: value=15 unit=mL
